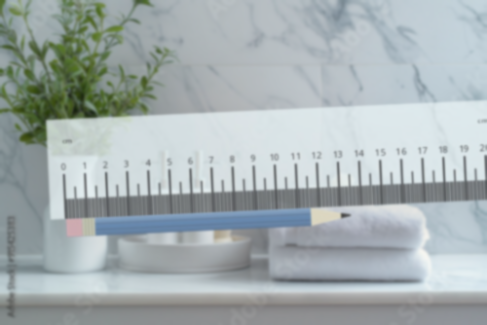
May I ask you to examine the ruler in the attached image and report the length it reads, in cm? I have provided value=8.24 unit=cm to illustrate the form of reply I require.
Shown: value=13.5 unit=cm
